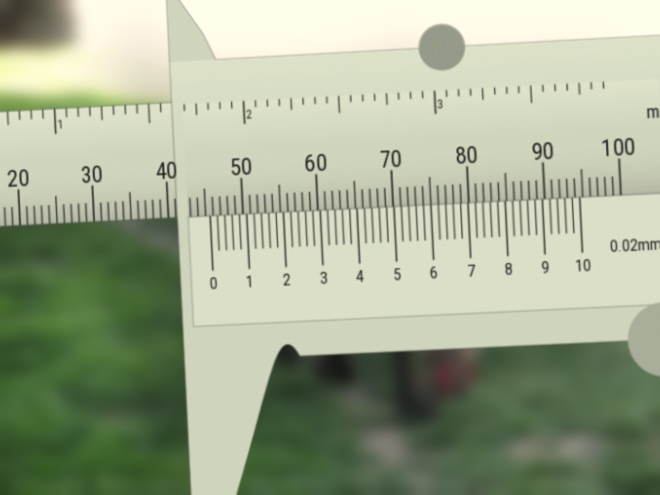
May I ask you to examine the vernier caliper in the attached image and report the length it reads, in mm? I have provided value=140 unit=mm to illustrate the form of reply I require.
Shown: value=45.6 unit=mm
